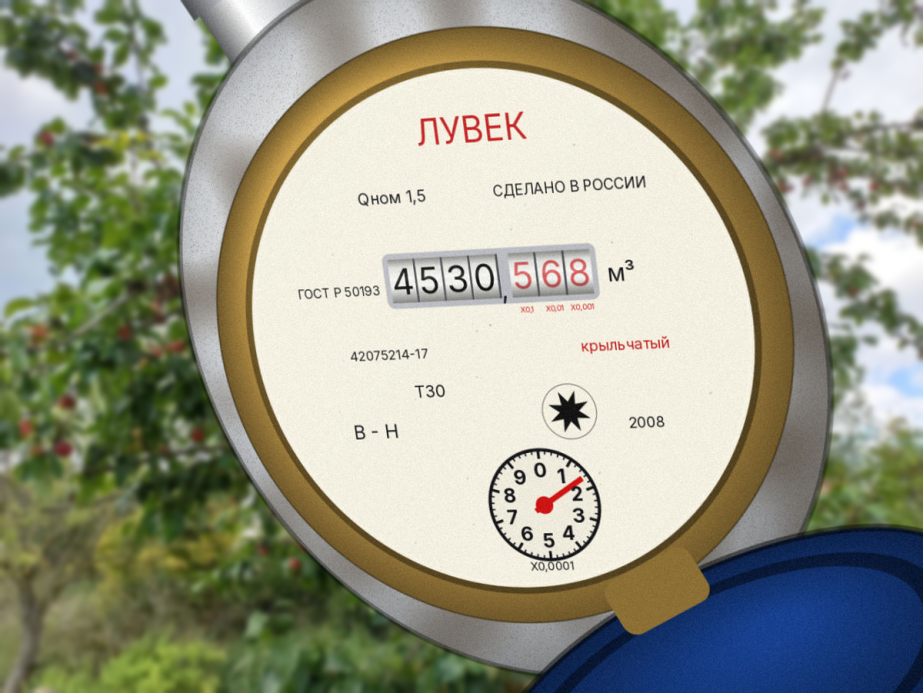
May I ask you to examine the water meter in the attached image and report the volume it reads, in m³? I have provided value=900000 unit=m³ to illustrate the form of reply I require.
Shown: value=4530.5681 unit=m³
